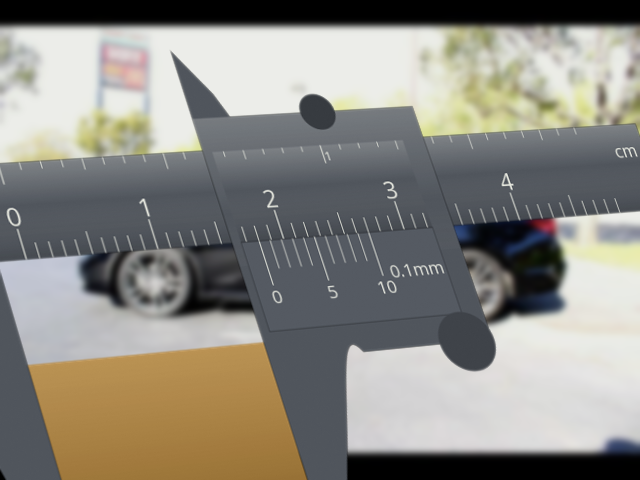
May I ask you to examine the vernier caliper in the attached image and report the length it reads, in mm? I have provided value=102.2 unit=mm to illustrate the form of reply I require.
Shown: value=18.0 unit=mm
